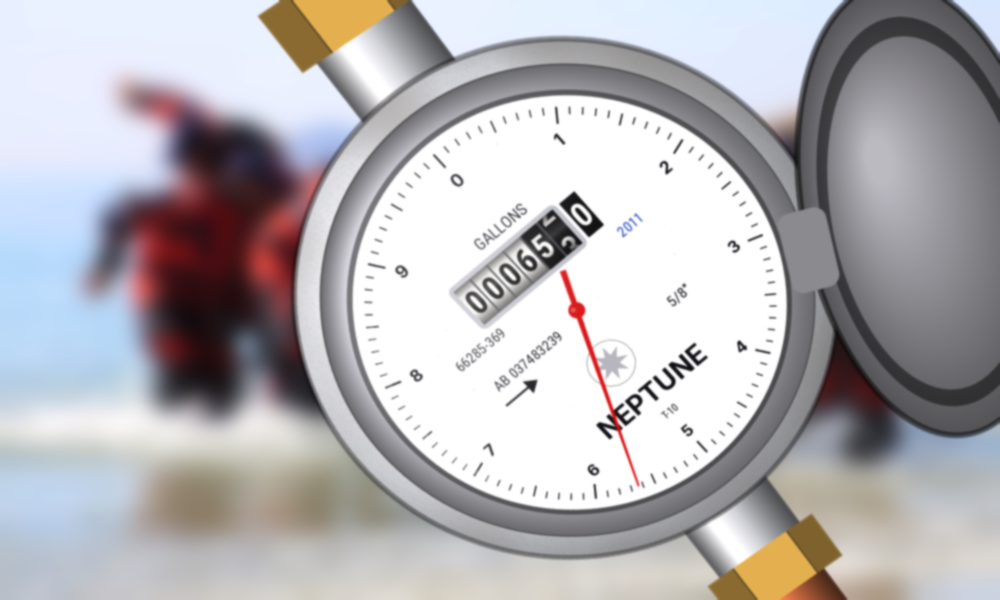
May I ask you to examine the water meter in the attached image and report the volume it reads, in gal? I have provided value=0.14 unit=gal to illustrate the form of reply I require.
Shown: value=6525.6 unit=gal
